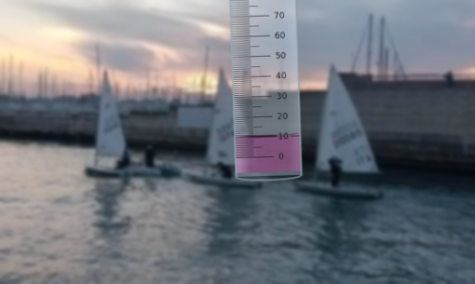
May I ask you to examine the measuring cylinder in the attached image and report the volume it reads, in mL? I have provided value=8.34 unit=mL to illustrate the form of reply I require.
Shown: value=10 unit=mL
